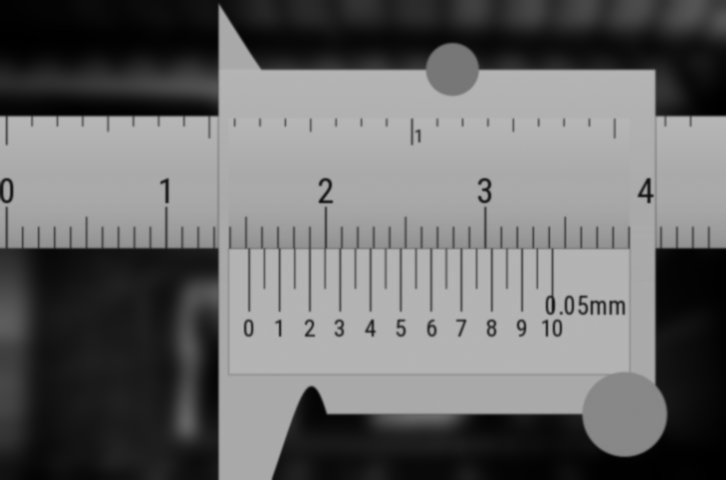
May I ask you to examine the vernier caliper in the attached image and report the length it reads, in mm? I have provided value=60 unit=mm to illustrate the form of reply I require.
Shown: value=15.2 unit=mm
